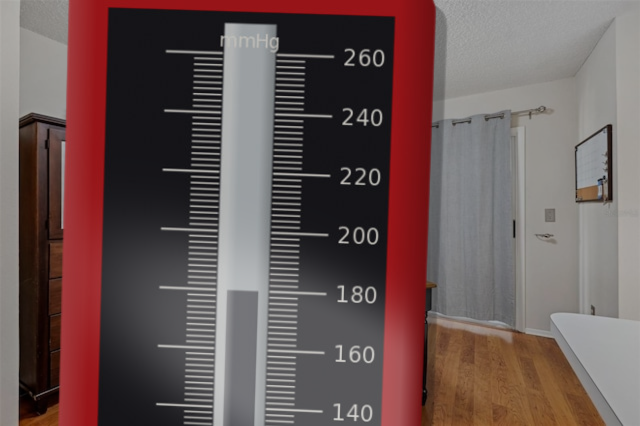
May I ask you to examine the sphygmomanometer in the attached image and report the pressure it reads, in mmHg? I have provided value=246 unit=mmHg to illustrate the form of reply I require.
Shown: value=180 unit=mmHg
